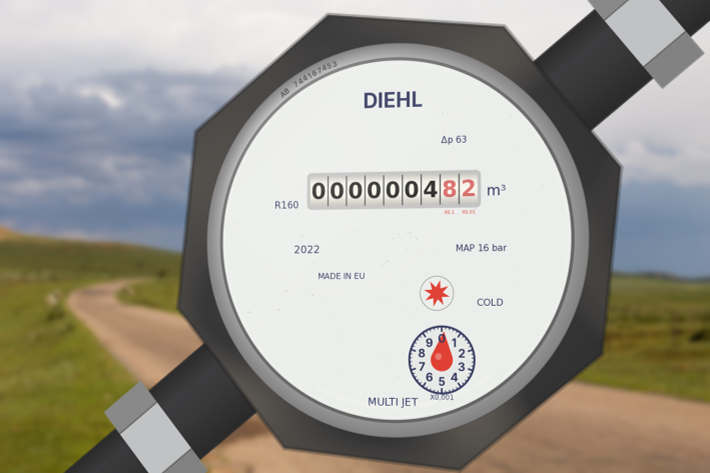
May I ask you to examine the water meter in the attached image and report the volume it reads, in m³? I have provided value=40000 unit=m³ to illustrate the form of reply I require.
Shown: value=4.820 unit=m³
